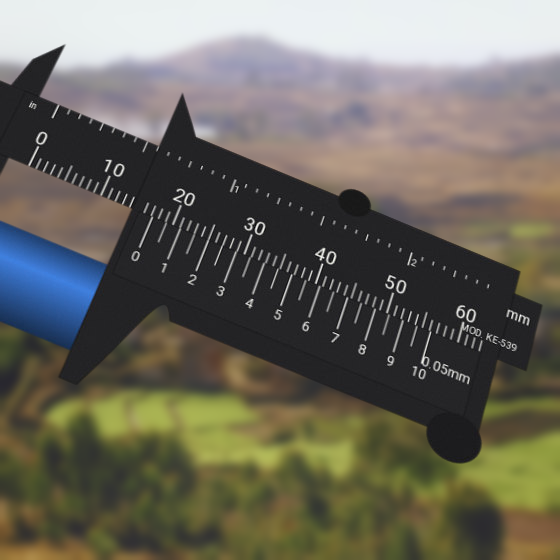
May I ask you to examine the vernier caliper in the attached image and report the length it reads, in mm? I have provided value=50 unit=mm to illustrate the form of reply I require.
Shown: value=17.2 unit=mm
